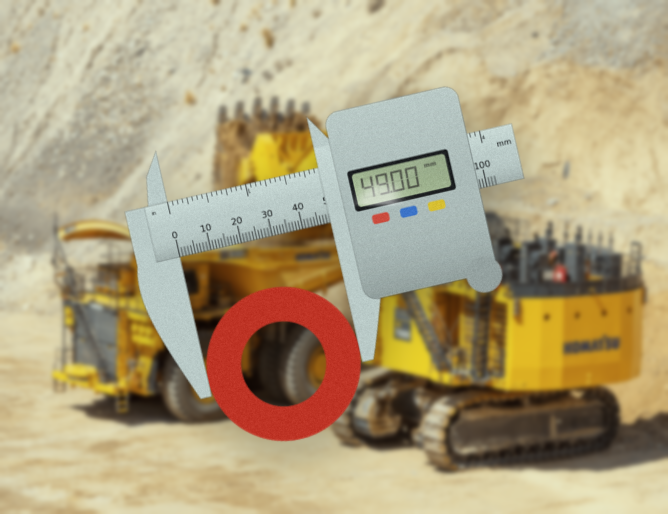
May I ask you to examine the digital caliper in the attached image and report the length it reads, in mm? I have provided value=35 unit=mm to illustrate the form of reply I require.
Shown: value=49.00 unit=mm
